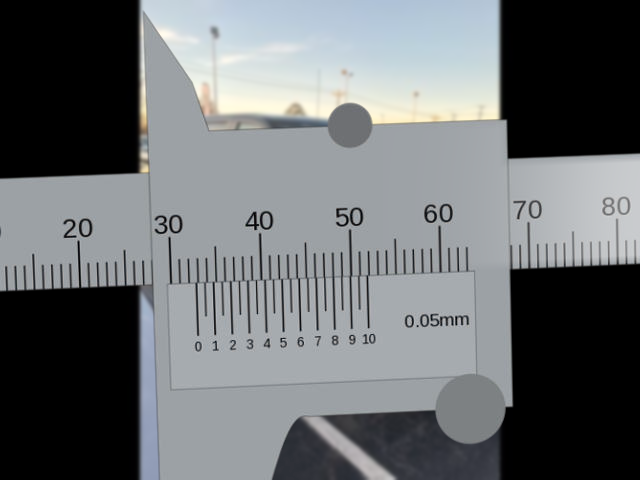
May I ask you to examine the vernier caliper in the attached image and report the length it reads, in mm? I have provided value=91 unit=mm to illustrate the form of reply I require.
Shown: value=32.8 unit=mm
